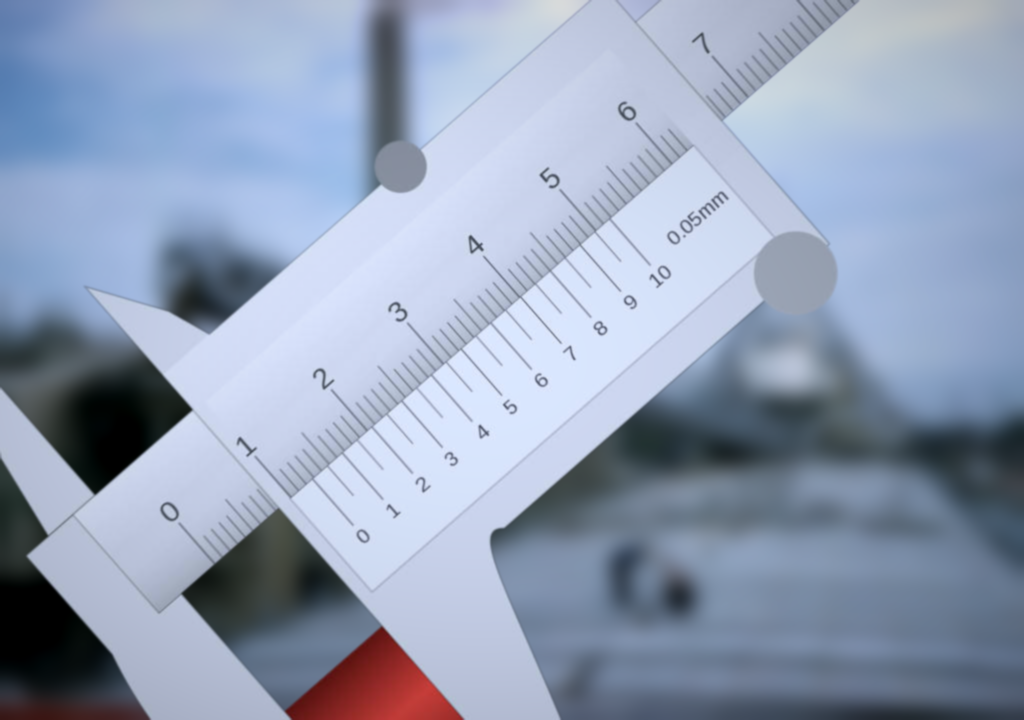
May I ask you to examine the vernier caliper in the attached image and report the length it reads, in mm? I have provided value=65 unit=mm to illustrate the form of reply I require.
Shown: value=12.8 unit=mm
